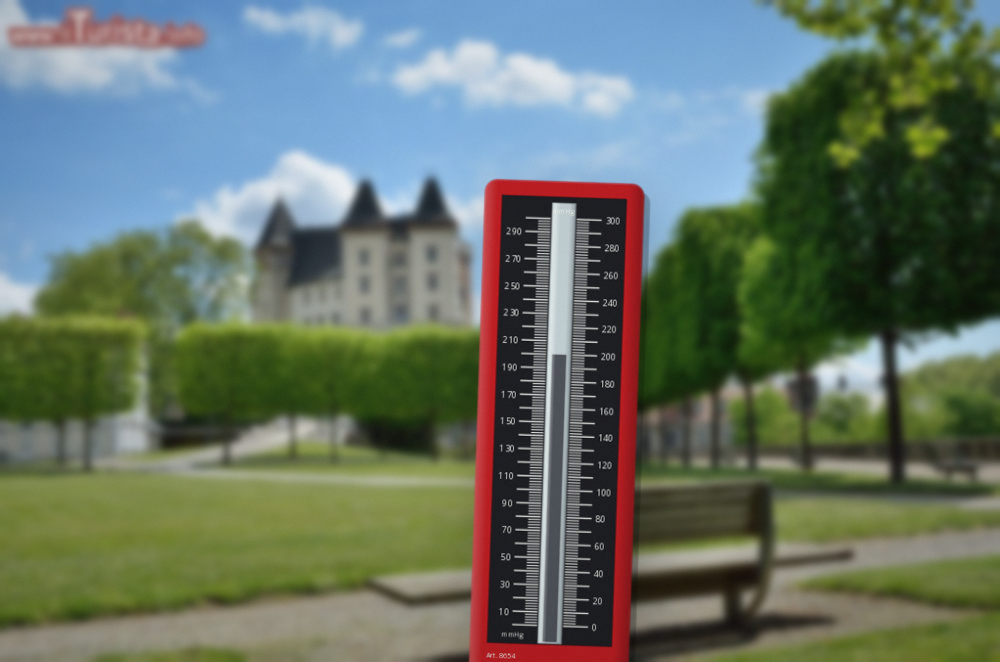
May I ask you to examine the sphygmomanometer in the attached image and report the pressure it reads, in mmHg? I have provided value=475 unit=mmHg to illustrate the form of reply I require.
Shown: value=200 unit=mmHg
